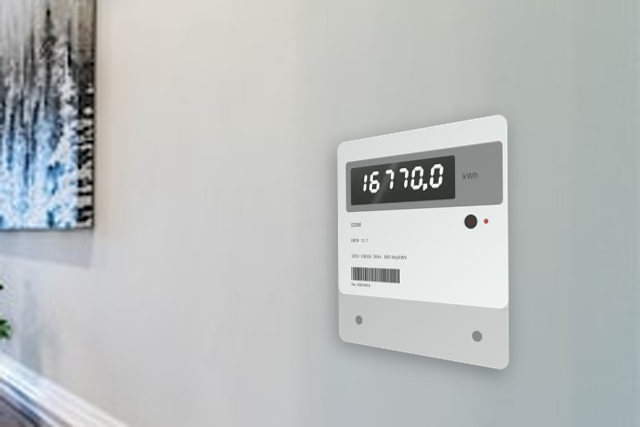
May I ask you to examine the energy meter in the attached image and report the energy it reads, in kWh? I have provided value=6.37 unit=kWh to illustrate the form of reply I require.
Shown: value=16770.0 unit=kWh
